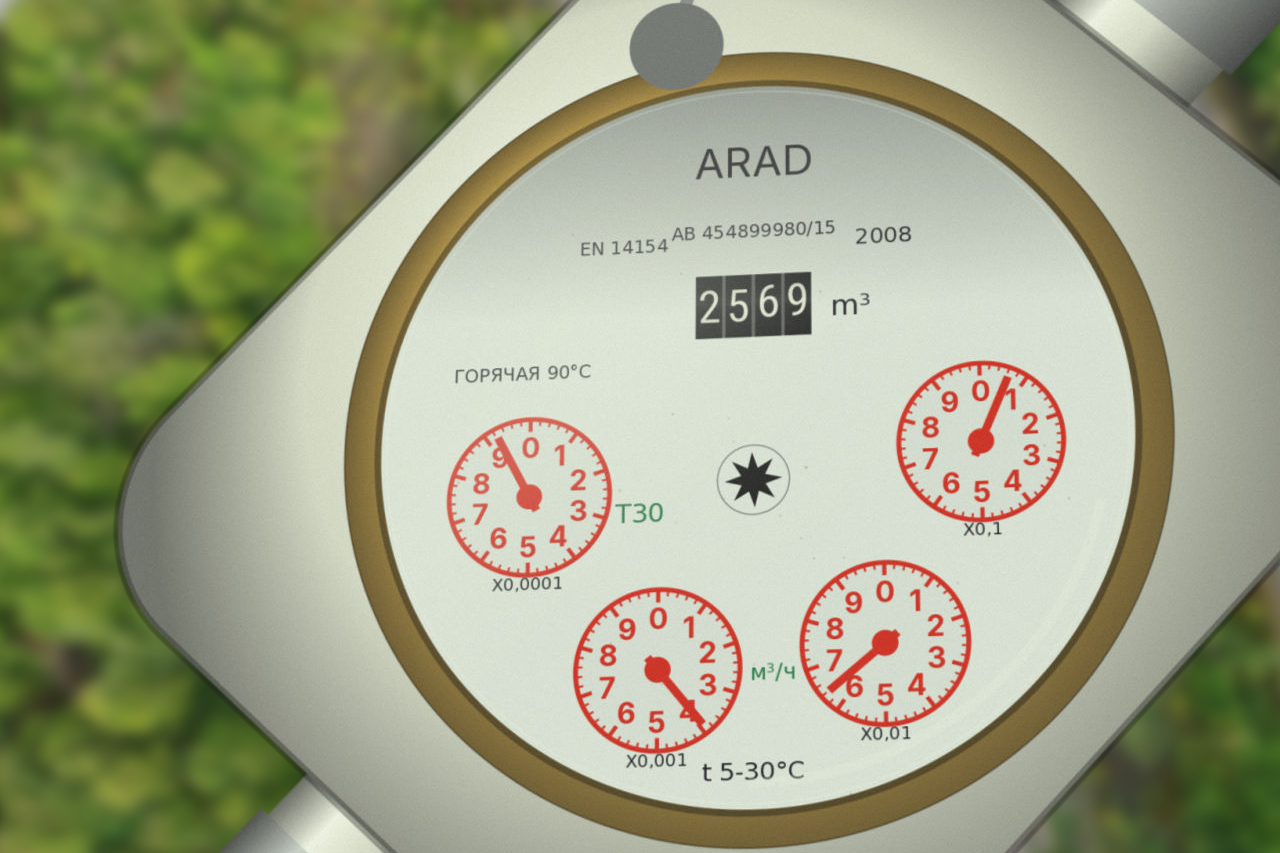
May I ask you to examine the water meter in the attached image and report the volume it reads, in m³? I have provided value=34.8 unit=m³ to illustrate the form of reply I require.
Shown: value=2569.0639 unit=m³
